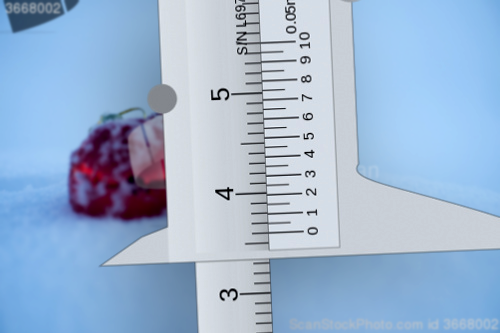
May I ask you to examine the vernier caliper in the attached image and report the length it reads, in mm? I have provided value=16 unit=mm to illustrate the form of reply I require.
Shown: value=36.0 unit=mm
